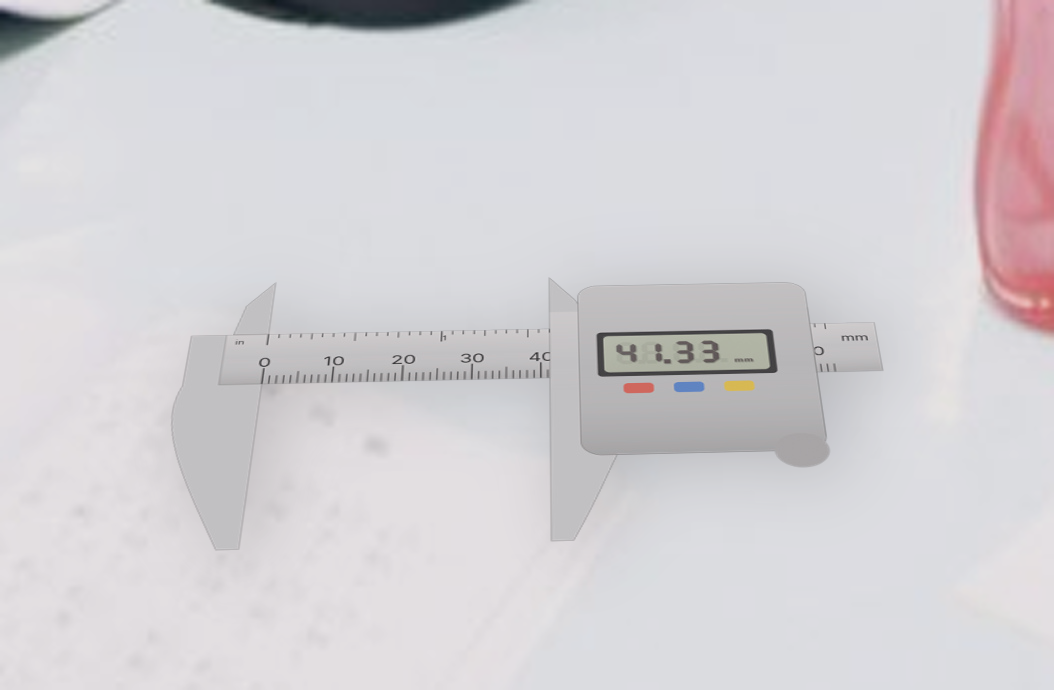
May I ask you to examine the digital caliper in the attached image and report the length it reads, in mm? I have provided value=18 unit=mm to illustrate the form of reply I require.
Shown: value=41.33 unit=mm
